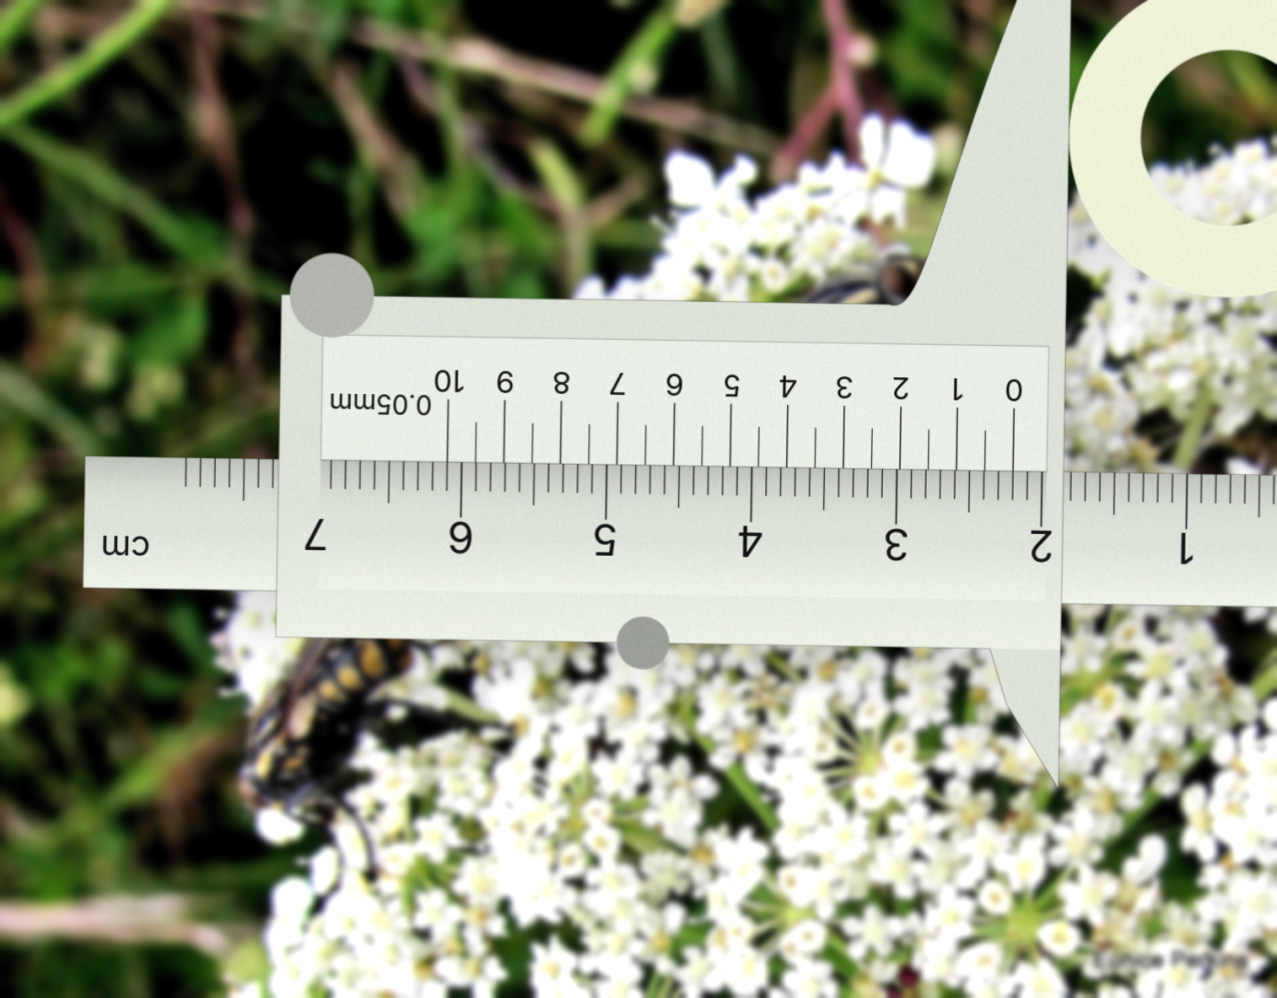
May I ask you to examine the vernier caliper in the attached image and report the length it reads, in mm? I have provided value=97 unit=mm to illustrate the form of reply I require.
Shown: value=22.0 unit=mm
